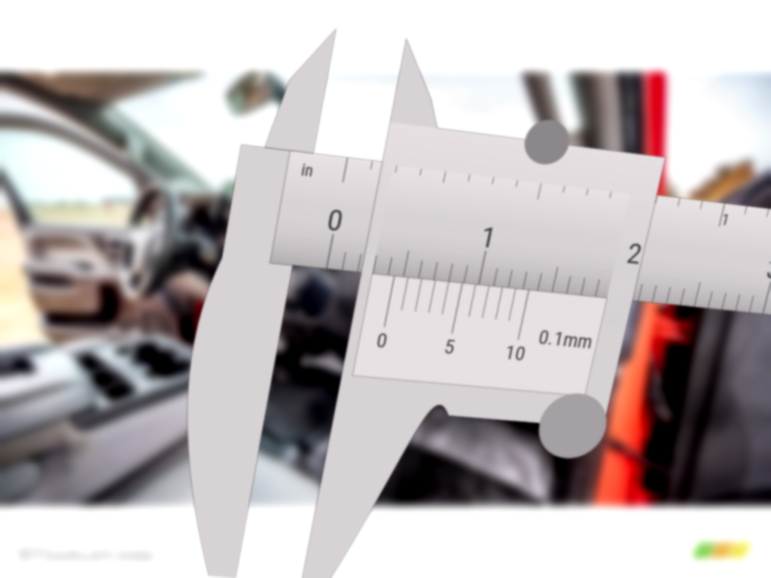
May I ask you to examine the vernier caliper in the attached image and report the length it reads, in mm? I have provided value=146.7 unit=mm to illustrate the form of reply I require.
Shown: value=4.4 unit=mm
